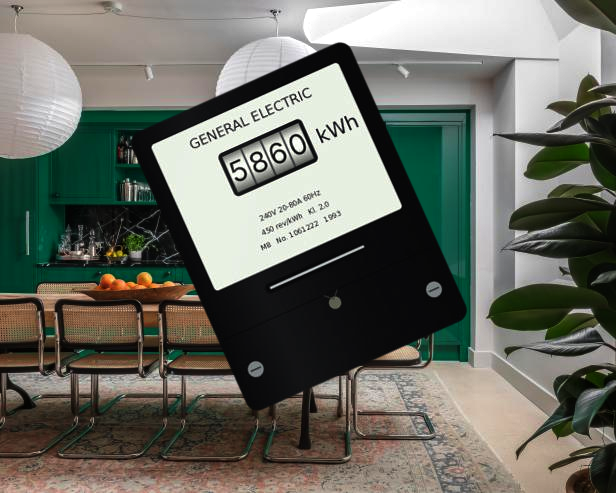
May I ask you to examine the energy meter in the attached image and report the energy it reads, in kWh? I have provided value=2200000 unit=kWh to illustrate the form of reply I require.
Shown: value=5860 unit=kWh
